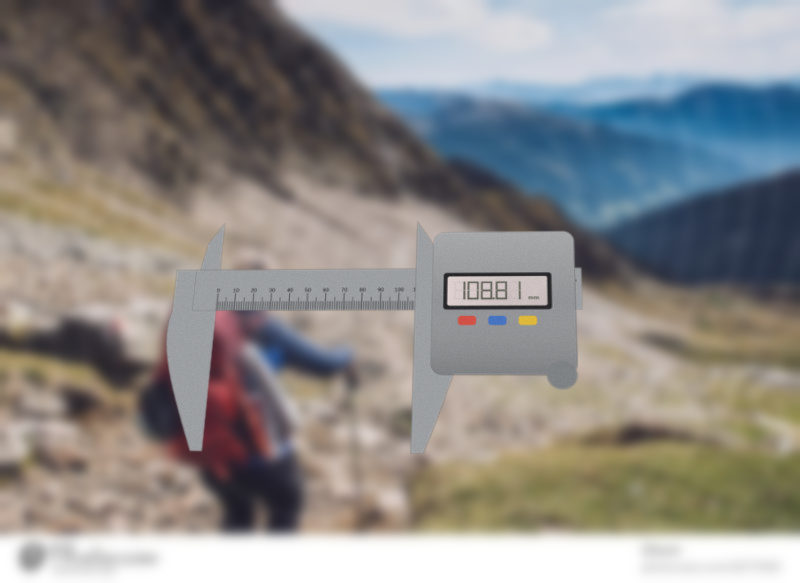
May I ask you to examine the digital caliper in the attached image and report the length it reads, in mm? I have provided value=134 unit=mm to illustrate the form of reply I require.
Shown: value=108.81 unit=mm
